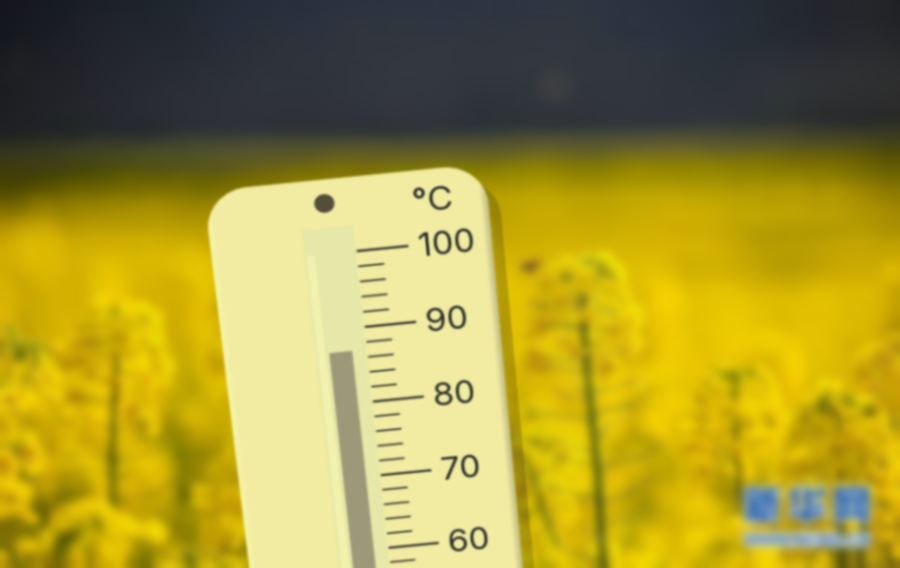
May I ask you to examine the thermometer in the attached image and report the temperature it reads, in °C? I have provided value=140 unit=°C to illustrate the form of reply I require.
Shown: value=87 unit=°C
